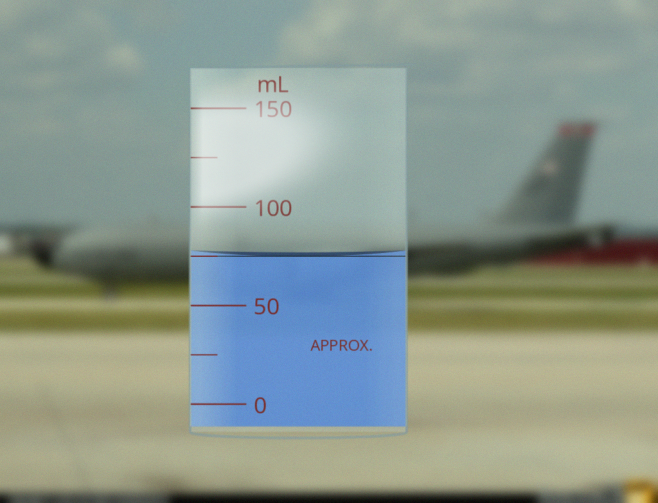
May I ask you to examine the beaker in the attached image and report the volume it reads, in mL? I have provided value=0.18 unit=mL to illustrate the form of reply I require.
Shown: value=75 unit=mL
